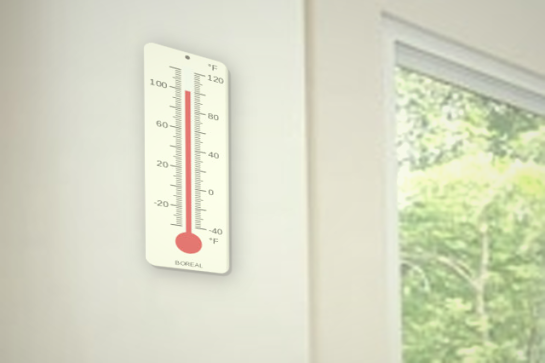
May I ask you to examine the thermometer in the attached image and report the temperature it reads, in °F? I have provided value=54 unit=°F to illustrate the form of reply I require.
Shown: value=100 unit=°F
